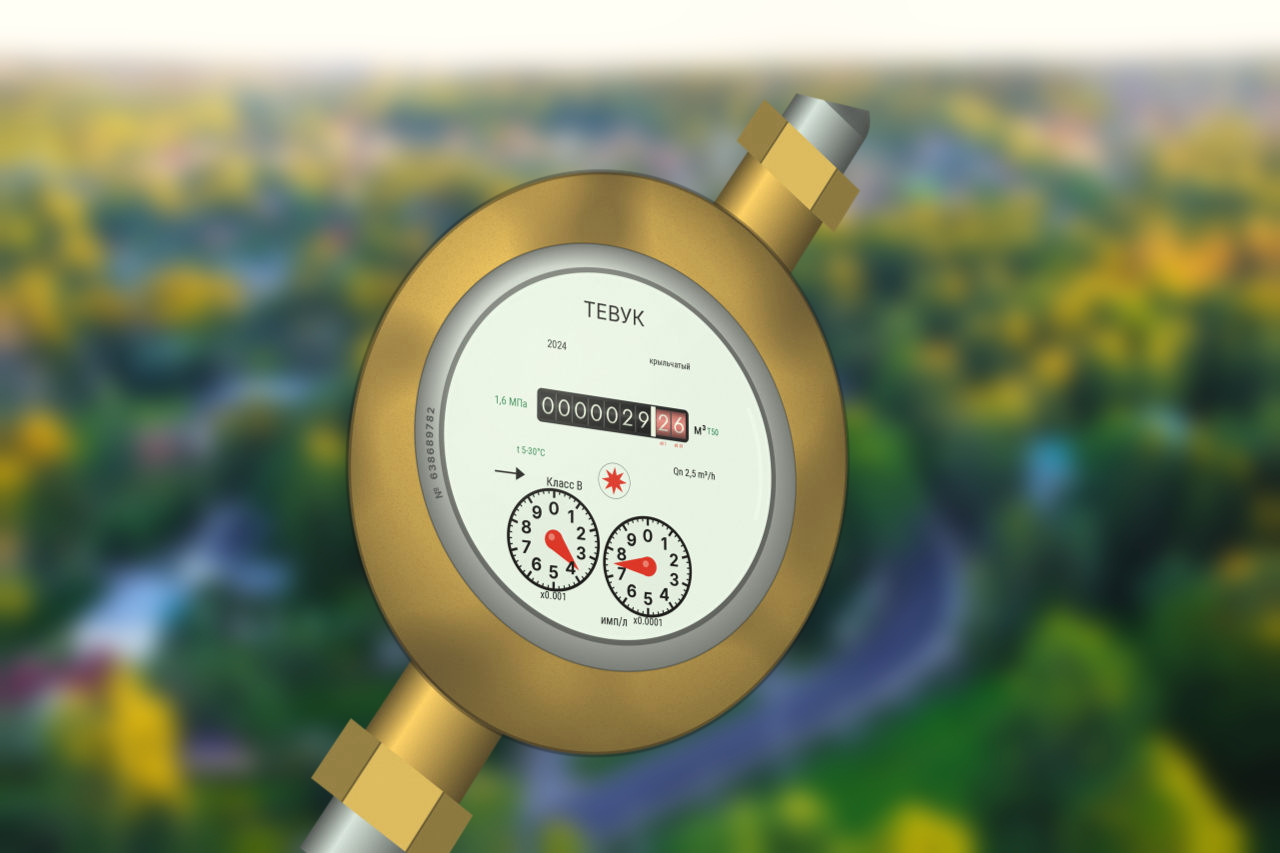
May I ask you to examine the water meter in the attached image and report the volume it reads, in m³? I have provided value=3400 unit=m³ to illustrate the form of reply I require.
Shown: value=29.2637 unit=m³
